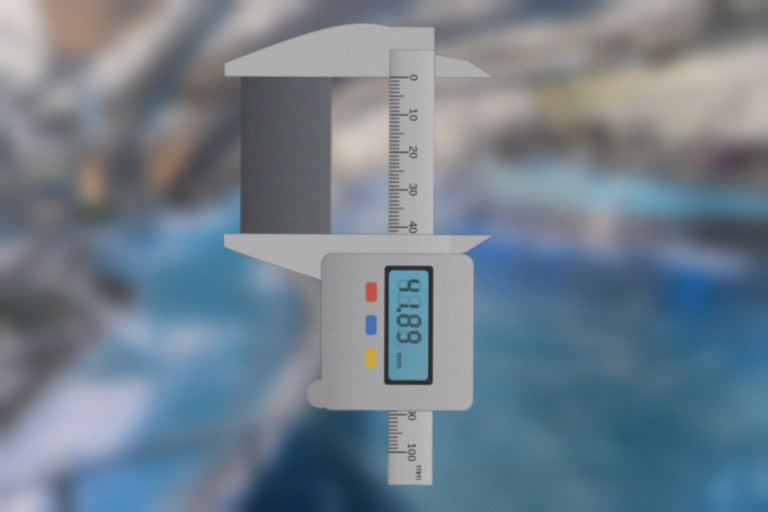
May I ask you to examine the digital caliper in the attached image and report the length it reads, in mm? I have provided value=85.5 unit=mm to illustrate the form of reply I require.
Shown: value=41.89 unit=mm
